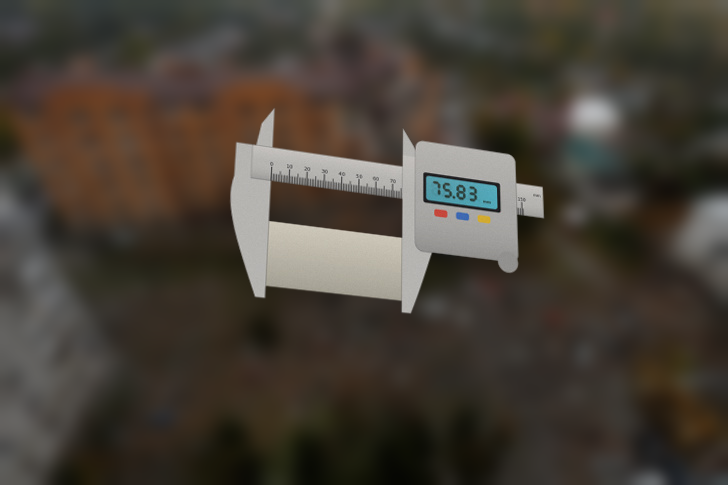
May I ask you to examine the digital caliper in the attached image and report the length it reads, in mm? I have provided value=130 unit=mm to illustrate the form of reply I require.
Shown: value=75.83 unit=mm
